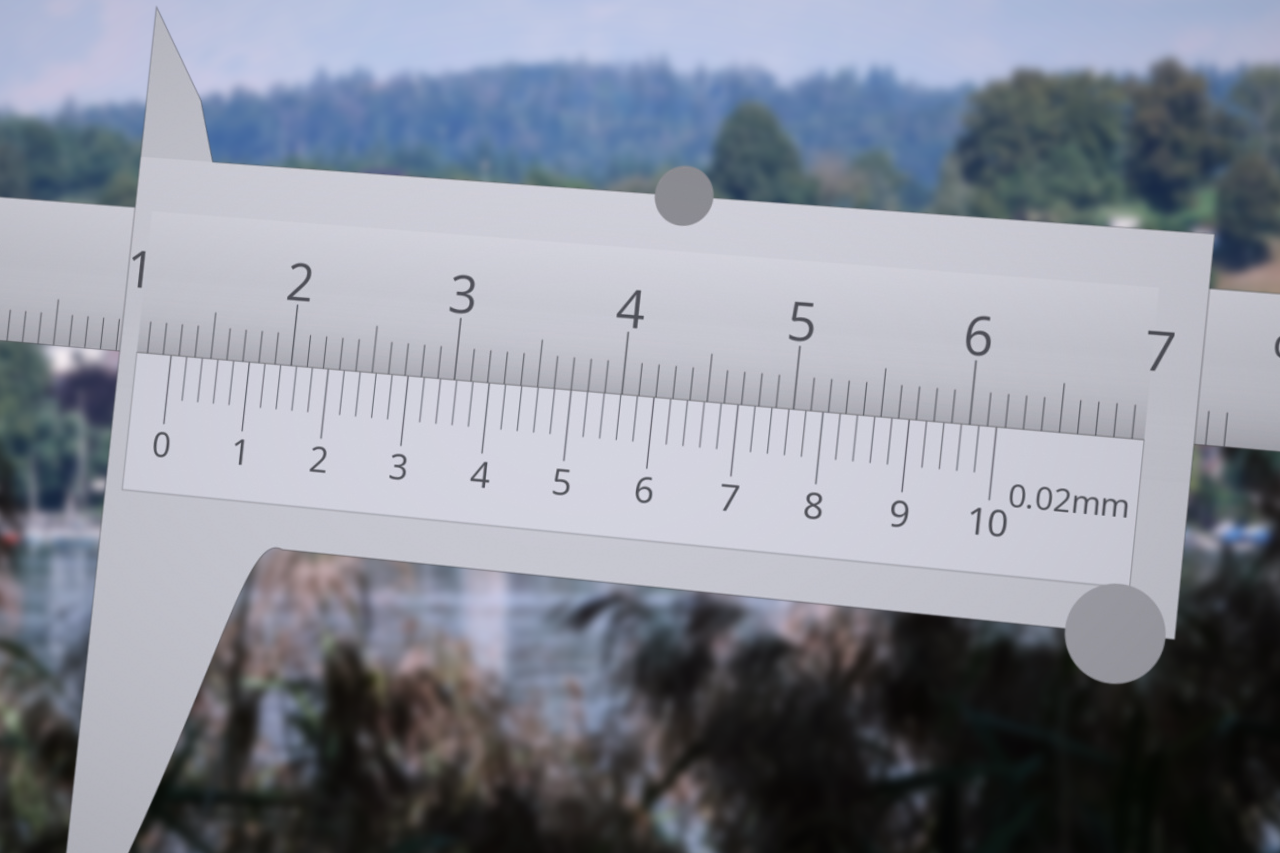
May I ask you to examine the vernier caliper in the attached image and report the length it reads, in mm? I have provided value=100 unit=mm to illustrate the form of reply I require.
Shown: value=12.5 unit=mm
